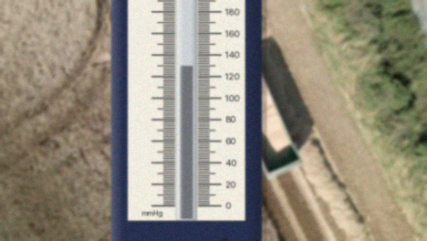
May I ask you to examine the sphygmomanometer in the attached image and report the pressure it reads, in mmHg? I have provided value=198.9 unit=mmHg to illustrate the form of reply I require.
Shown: value=130 unit=mmHg
